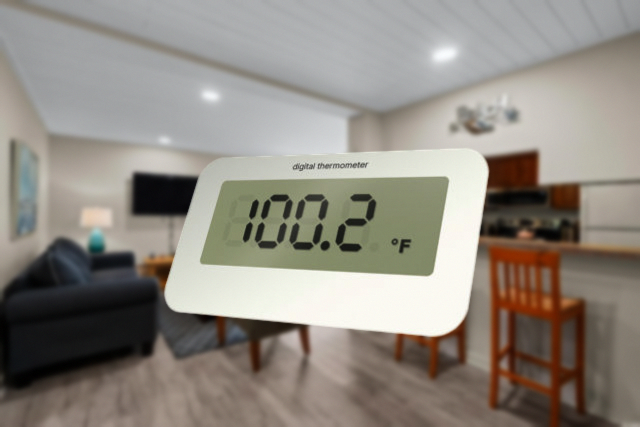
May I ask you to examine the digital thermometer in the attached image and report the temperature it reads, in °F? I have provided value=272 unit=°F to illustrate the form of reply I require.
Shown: value=100.2 unit=°F
